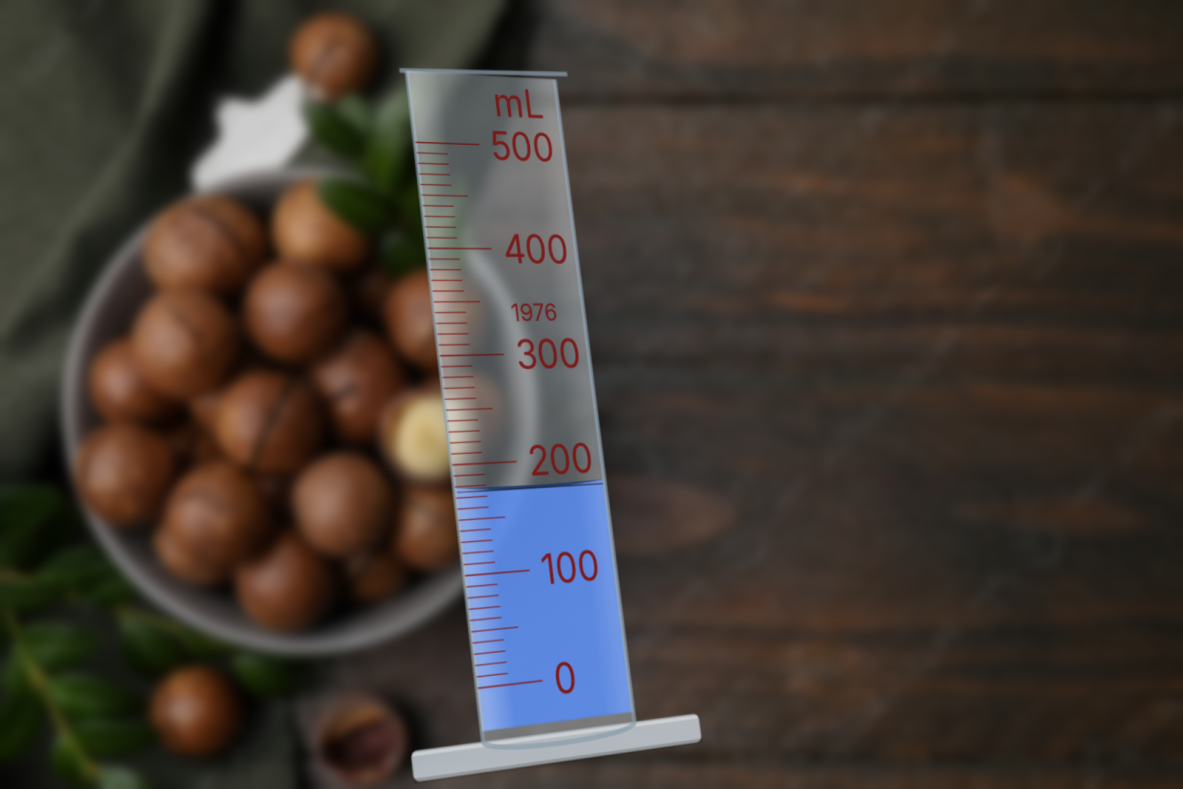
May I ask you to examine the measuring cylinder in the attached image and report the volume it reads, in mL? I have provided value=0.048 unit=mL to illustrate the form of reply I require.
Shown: value=175 unit=mL
